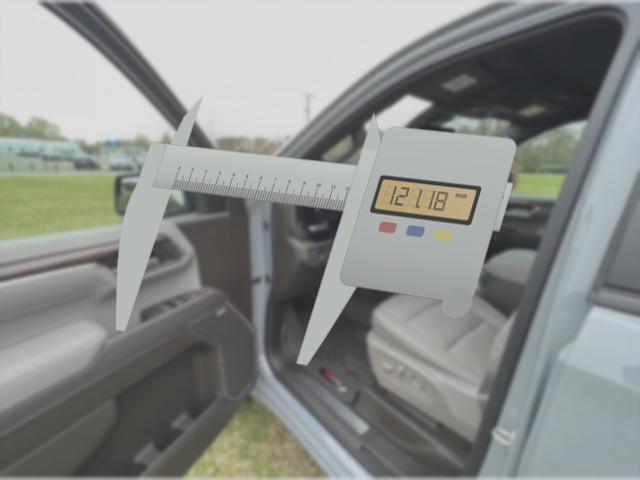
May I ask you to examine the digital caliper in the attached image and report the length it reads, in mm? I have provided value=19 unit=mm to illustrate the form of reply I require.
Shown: value=121.18 unit=mm
